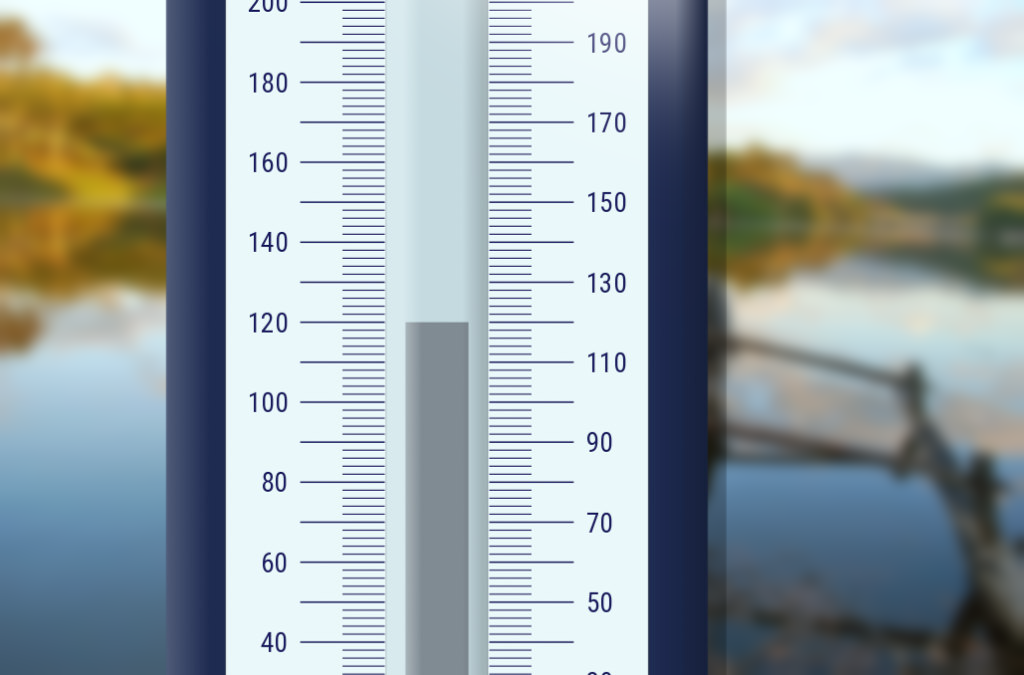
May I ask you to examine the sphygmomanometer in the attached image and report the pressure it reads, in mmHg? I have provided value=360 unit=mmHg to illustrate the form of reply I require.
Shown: value=120 unit=mmHg
